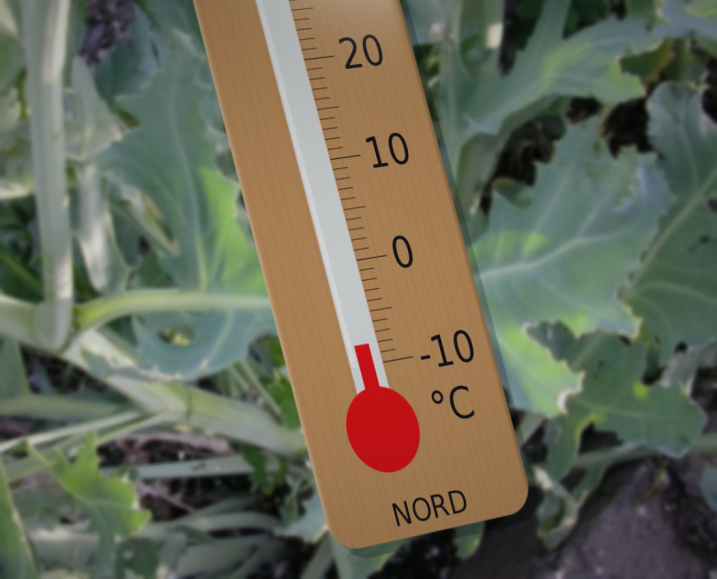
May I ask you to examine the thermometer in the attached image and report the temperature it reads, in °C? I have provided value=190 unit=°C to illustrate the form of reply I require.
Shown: value=-8 unit=°C
